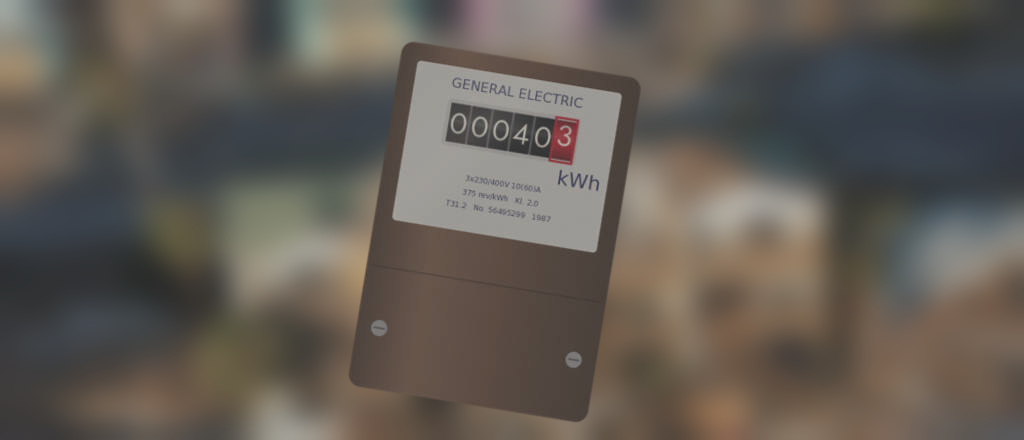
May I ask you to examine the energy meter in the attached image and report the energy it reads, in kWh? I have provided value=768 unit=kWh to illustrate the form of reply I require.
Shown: value=40.3 unit=kWh
